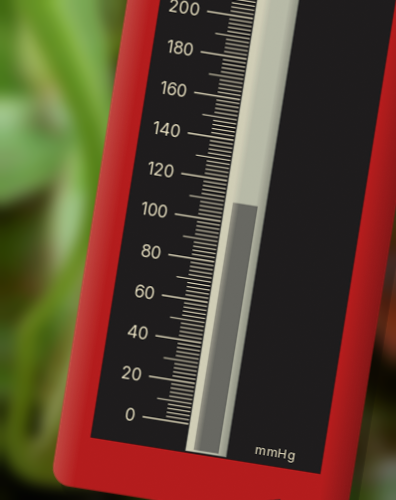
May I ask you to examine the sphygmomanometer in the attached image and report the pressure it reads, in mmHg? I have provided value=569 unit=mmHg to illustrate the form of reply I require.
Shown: value=110 unit=mmHg
